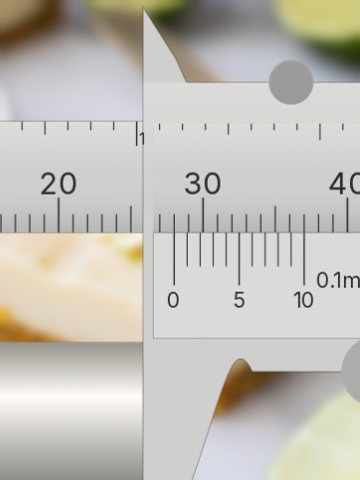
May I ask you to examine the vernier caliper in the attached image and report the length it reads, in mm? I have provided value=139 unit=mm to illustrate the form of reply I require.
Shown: value=28.0 unit=mm
